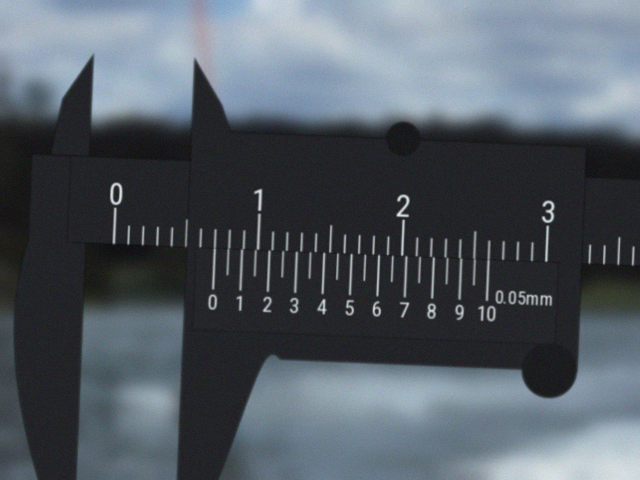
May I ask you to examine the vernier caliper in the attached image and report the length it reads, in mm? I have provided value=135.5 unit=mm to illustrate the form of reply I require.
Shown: value=7.0 unit=mm
